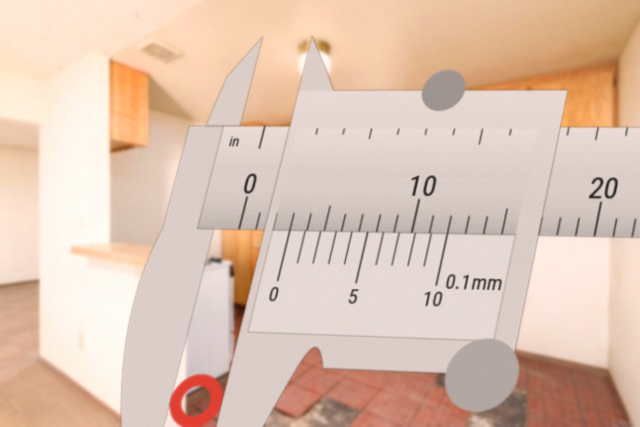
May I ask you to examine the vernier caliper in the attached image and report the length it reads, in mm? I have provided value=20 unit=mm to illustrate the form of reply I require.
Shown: value=3.0 unit=mm
